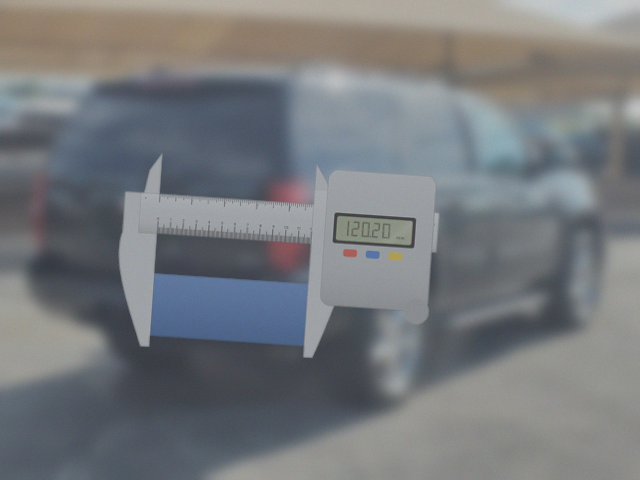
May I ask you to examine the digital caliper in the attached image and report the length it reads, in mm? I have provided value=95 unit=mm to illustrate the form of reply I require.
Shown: value=120.20 unit=mm
